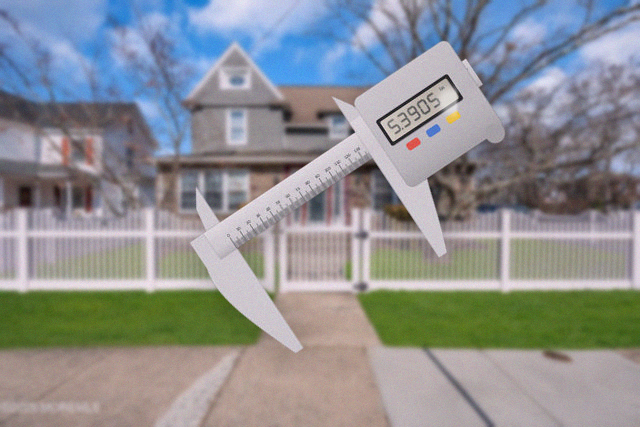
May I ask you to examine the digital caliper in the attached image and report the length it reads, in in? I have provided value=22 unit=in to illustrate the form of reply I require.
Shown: value=5.3905 unit=in
